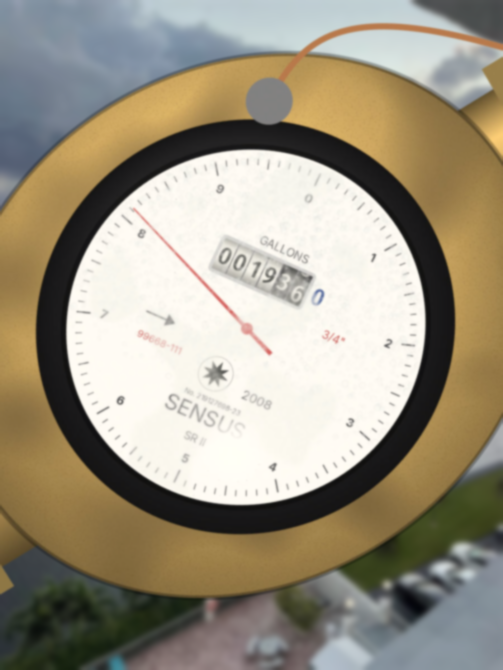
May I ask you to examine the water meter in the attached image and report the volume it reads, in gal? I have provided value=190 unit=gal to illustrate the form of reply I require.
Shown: value=19358.1 unit=gal
